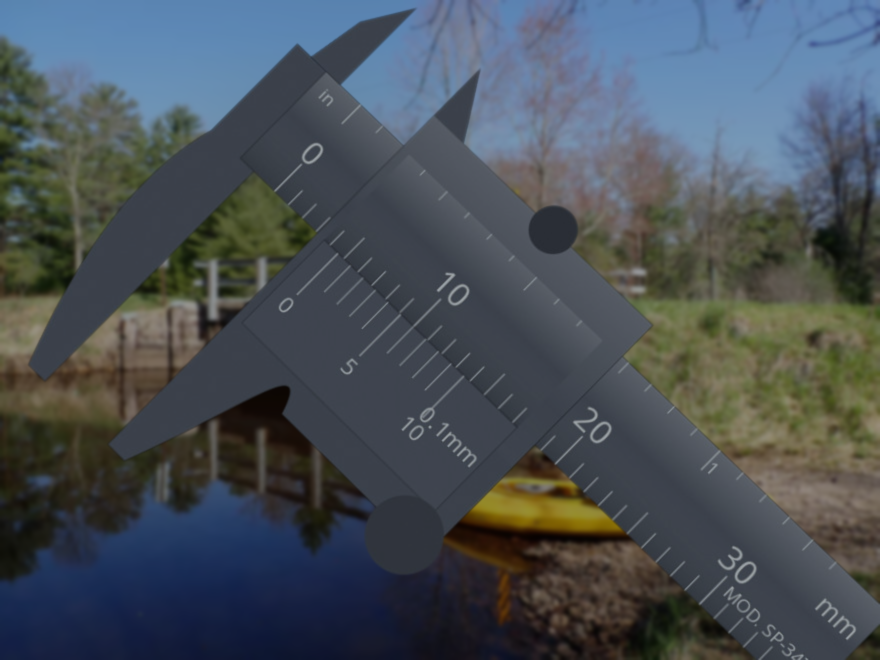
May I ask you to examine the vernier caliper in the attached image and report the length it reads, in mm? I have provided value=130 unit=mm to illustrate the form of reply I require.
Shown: value=4.6 unit=mm
